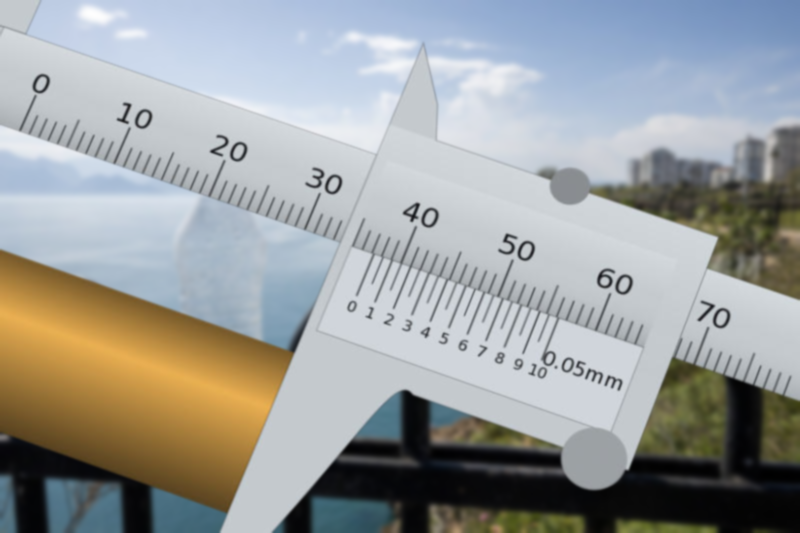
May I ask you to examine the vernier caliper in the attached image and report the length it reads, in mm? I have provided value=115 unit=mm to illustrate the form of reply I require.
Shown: value=37.2 unit=mm
